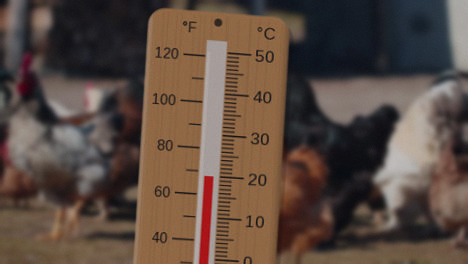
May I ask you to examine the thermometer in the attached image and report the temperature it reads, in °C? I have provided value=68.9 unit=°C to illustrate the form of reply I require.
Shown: value=20 unit=°C
